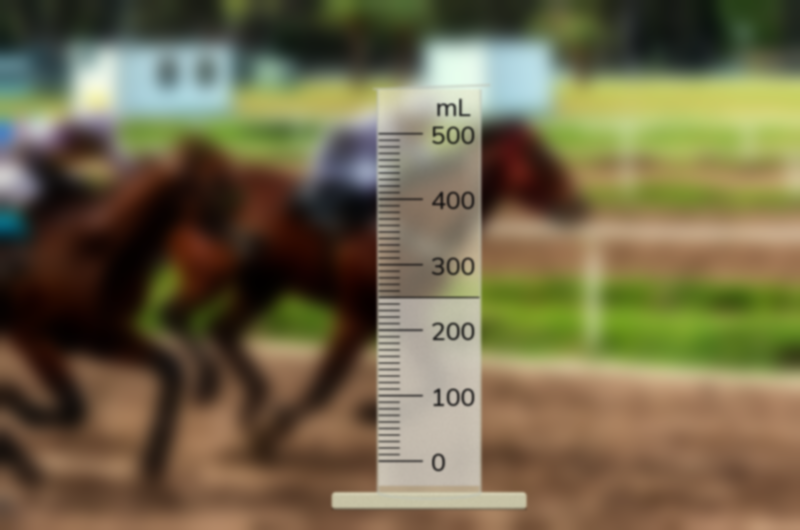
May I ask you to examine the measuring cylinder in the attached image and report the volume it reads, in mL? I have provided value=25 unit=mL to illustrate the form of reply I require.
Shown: value=250 unit=mL
